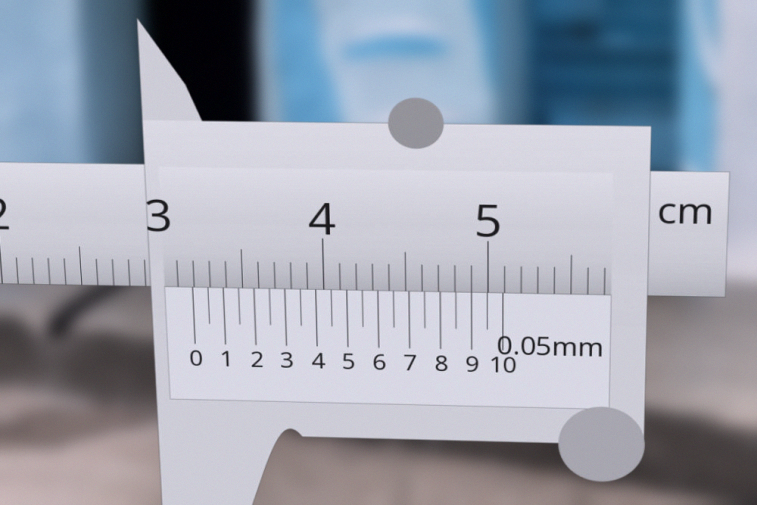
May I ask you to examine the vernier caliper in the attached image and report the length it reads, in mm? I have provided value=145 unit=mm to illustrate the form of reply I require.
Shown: value=31.9 unit=mm
